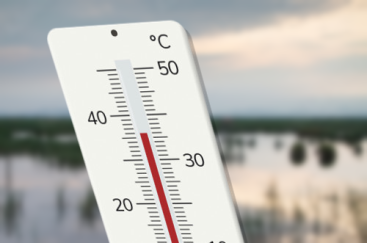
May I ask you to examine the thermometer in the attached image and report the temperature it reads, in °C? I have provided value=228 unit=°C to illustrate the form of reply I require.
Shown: value=36 unit=°C
